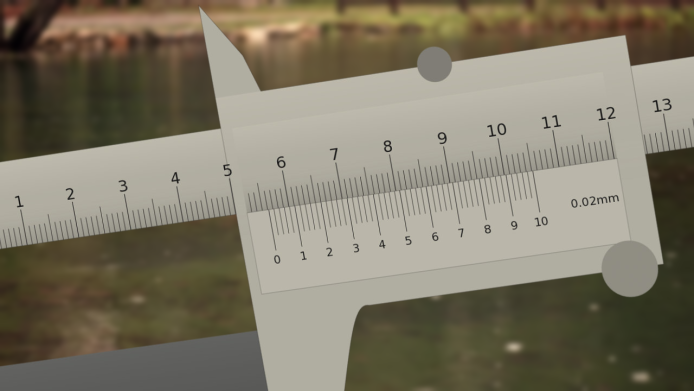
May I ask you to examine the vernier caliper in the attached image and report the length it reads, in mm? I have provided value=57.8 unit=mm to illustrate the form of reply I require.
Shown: value=56.2 unit=mm
